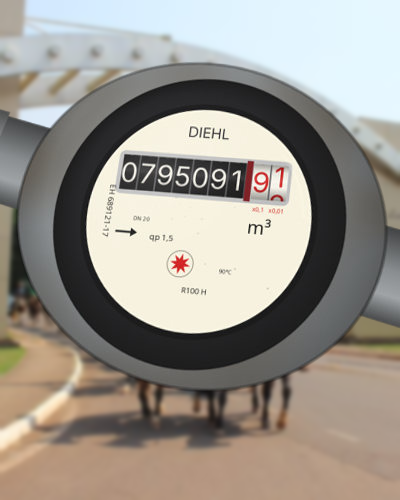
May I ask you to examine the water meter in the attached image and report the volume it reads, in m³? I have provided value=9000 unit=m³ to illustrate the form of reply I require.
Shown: value=795091.91 unit=m³
